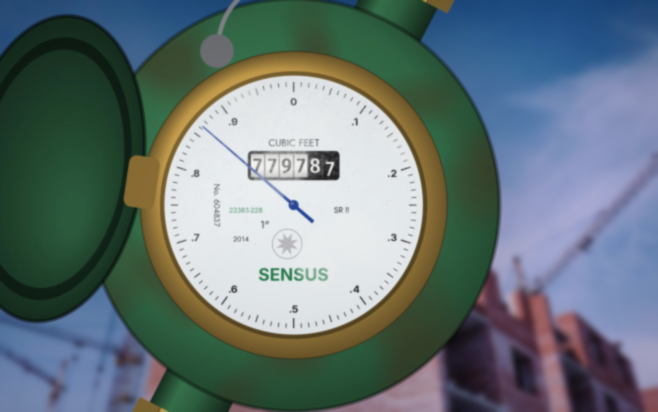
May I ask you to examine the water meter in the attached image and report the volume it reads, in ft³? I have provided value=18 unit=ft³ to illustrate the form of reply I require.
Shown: value=779786.86 unit=ft³
